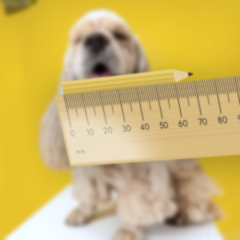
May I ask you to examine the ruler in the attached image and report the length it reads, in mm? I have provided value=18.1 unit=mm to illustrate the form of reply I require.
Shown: value=70 unit=mm
